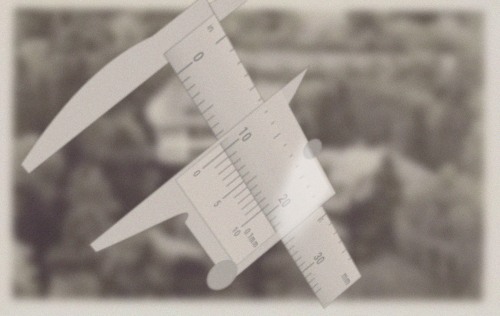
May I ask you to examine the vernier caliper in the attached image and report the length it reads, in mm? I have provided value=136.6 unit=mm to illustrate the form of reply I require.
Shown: value=10.0 unit=mm
